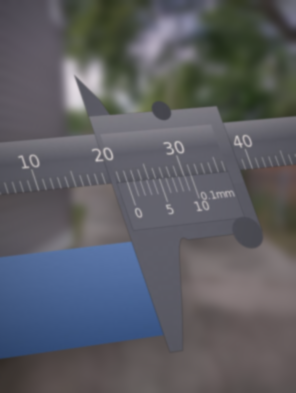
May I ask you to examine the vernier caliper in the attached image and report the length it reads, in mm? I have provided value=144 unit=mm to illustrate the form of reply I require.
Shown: value=22.0 unit=mm
